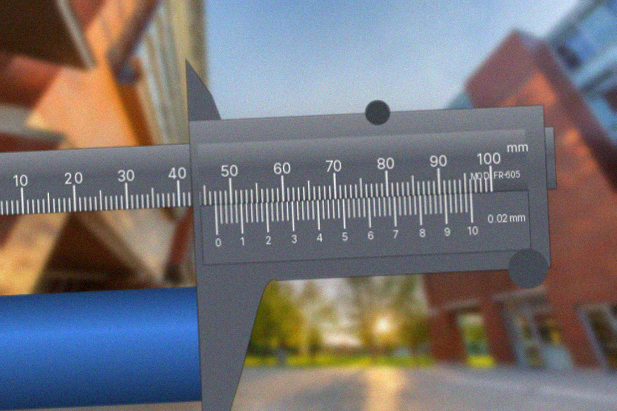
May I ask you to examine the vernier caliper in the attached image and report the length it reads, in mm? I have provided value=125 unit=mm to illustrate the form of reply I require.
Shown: value=47.0 unit=mm
